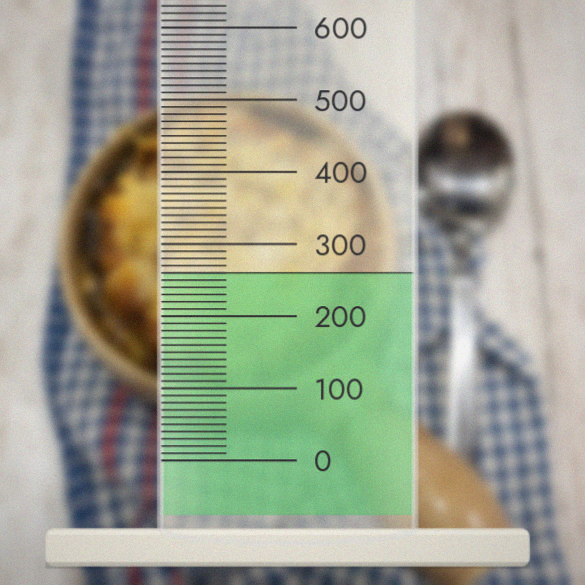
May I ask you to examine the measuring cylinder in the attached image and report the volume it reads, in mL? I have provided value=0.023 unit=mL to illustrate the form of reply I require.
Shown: value=260 unit=mL
